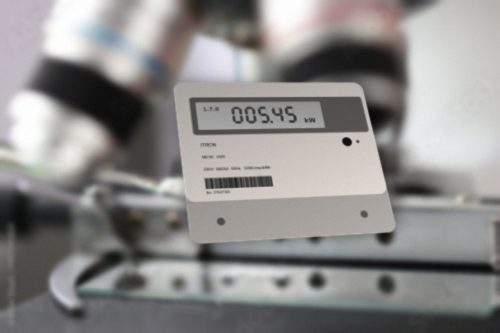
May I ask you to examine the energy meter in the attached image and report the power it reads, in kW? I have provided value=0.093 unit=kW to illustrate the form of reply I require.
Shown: value=5.45 unit=kW
